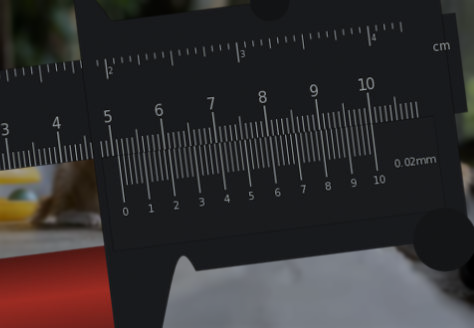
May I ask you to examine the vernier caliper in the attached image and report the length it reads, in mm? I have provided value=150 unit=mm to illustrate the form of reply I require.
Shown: value=51.0 unit=mm
